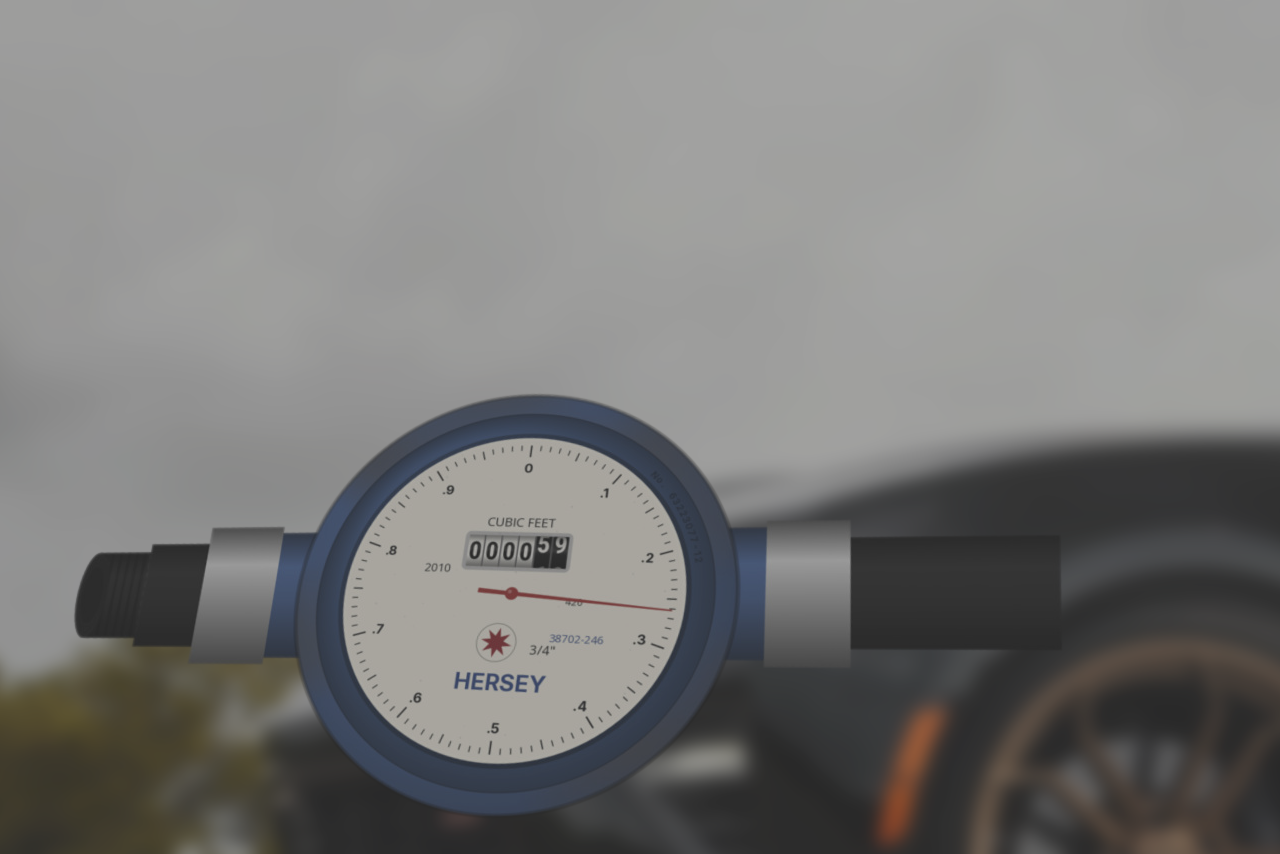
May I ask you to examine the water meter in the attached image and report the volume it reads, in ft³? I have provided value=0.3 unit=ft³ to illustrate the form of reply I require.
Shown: value=59.26 unit=ft³
